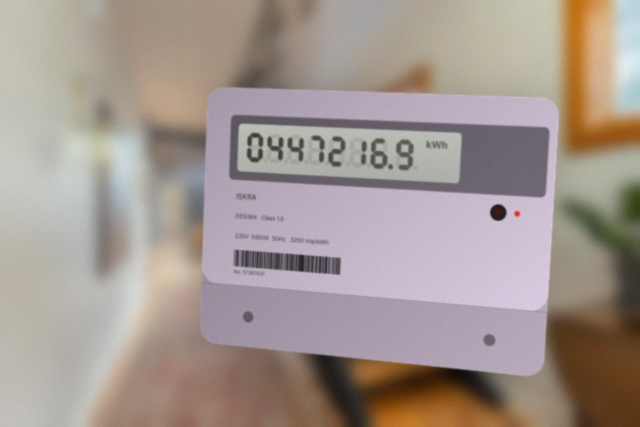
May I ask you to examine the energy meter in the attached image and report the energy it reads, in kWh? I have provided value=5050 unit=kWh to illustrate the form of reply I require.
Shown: value=447216.9 unit=kWh
